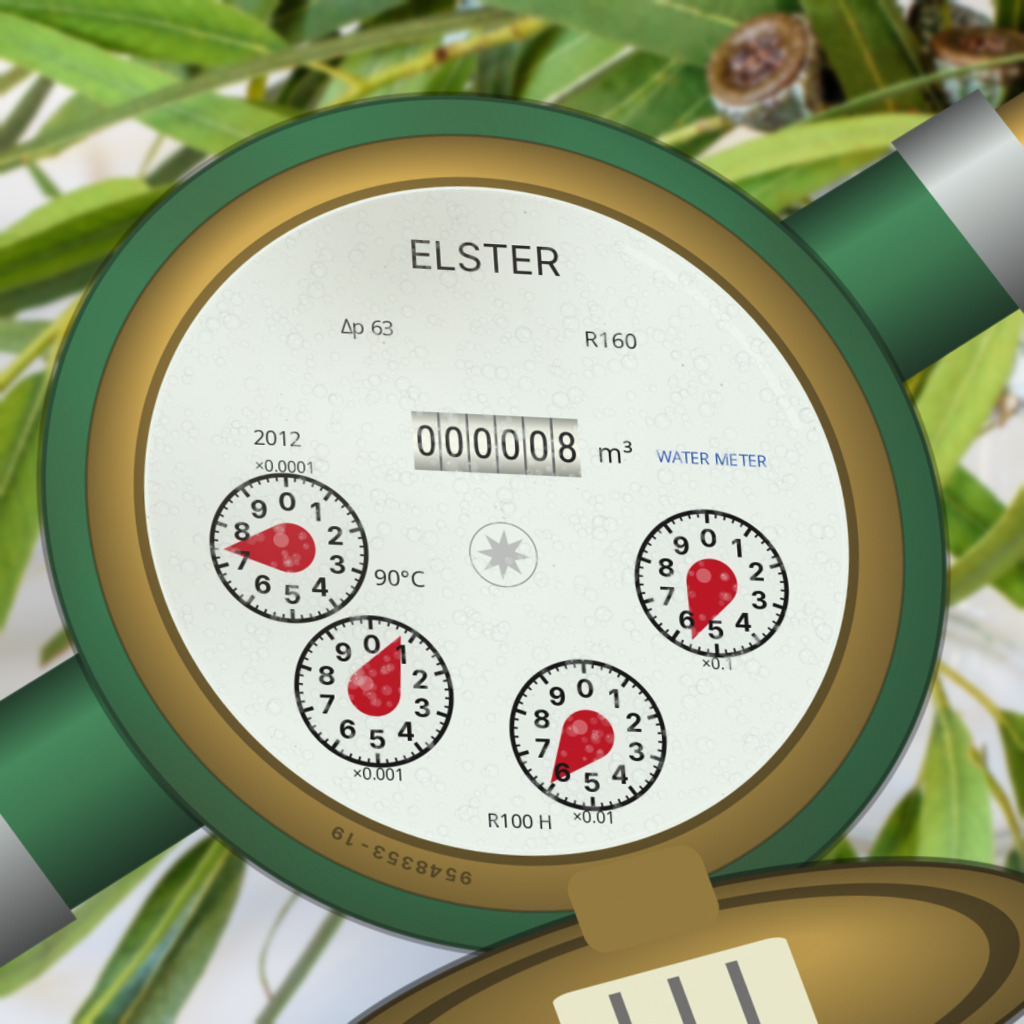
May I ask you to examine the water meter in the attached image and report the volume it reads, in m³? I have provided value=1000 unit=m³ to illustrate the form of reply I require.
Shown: value=8.5607 unit=m³
